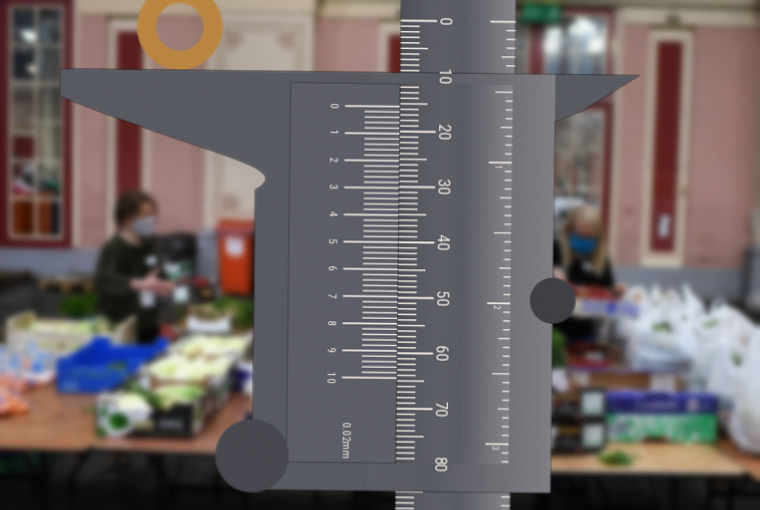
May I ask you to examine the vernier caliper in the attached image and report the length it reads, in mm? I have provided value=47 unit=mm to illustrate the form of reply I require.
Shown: value=15.5 unit=mm
